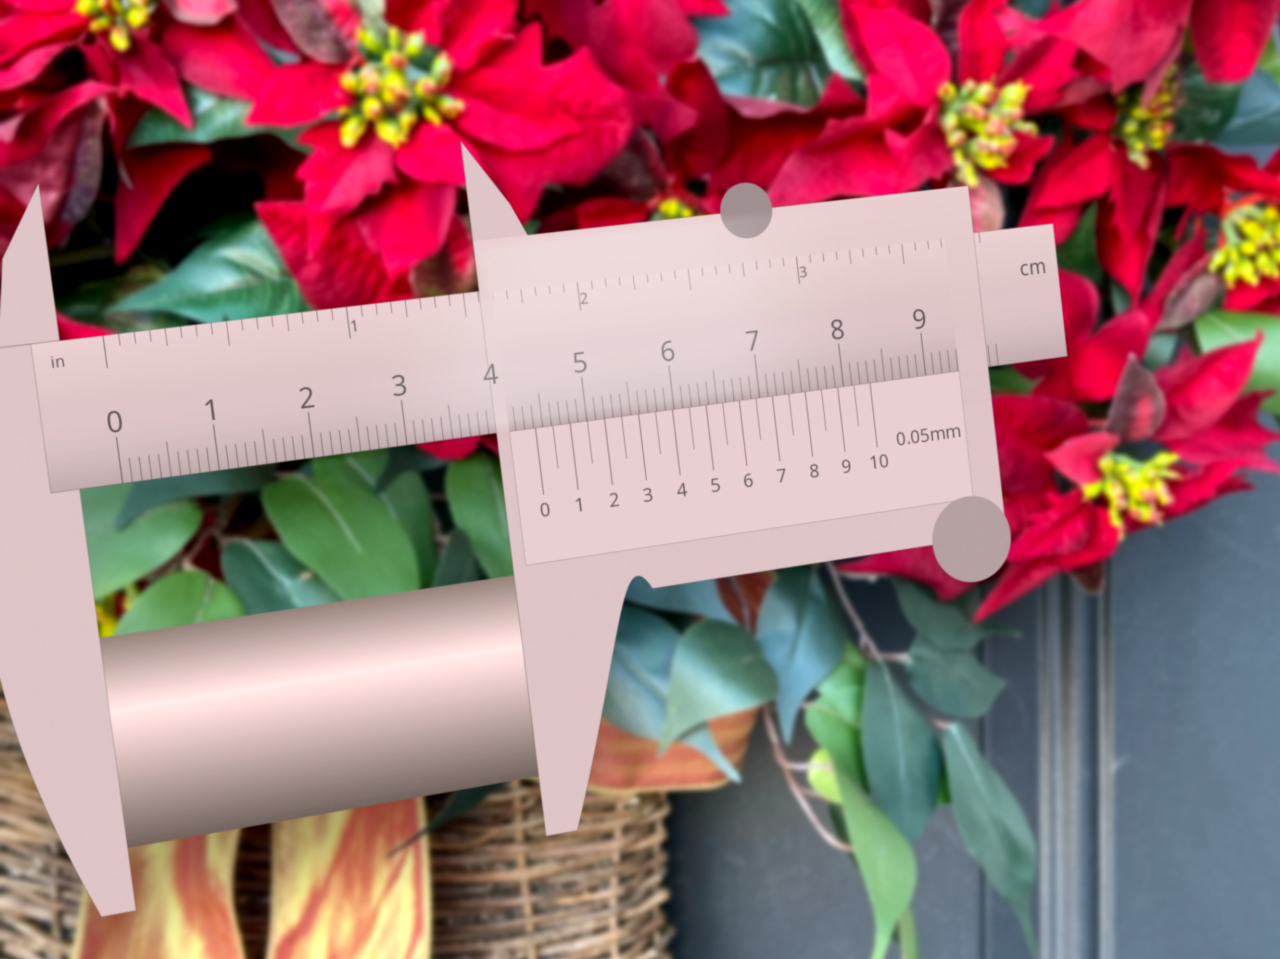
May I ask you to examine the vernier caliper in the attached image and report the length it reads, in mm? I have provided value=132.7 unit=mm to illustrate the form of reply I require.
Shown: value=44.2 unit=mm
